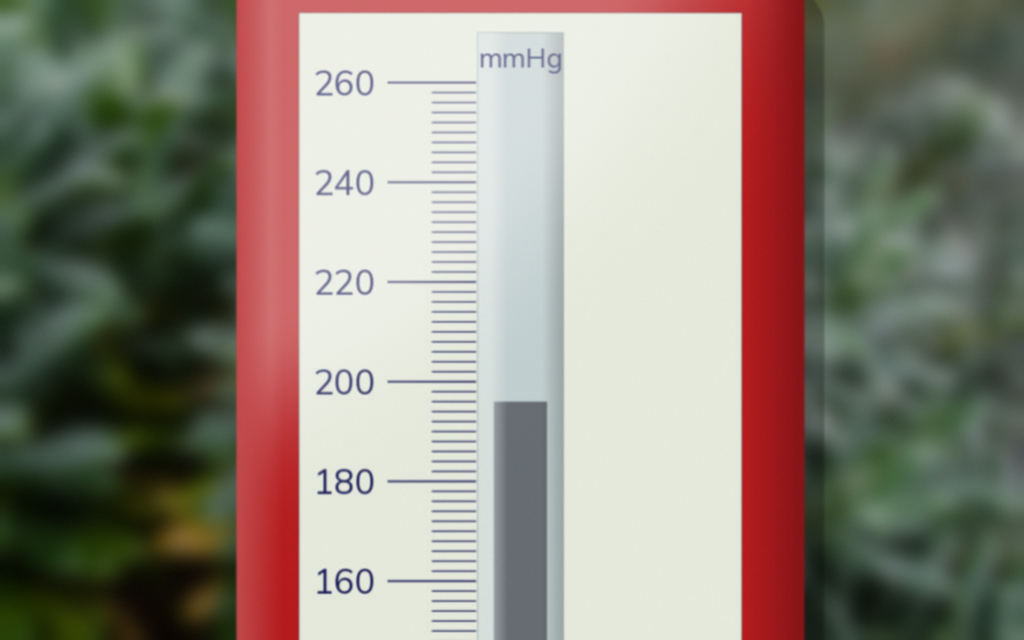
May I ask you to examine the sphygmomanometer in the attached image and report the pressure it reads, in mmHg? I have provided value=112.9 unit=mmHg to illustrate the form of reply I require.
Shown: value=196 unit=mmHg
